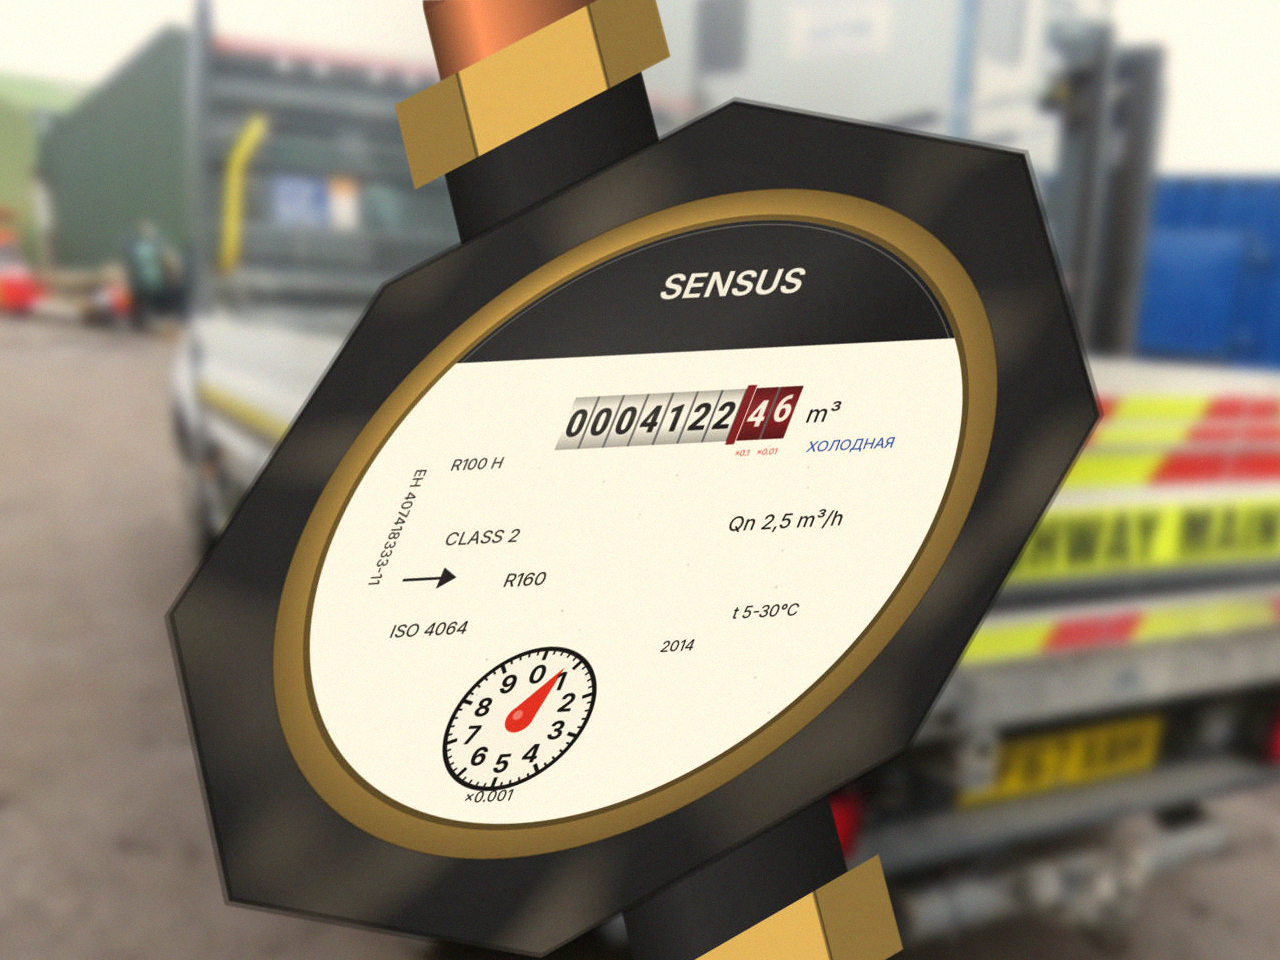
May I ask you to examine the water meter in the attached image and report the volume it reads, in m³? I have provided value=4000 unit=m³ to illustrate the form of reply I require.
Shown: value=4122.460 unit=m³
